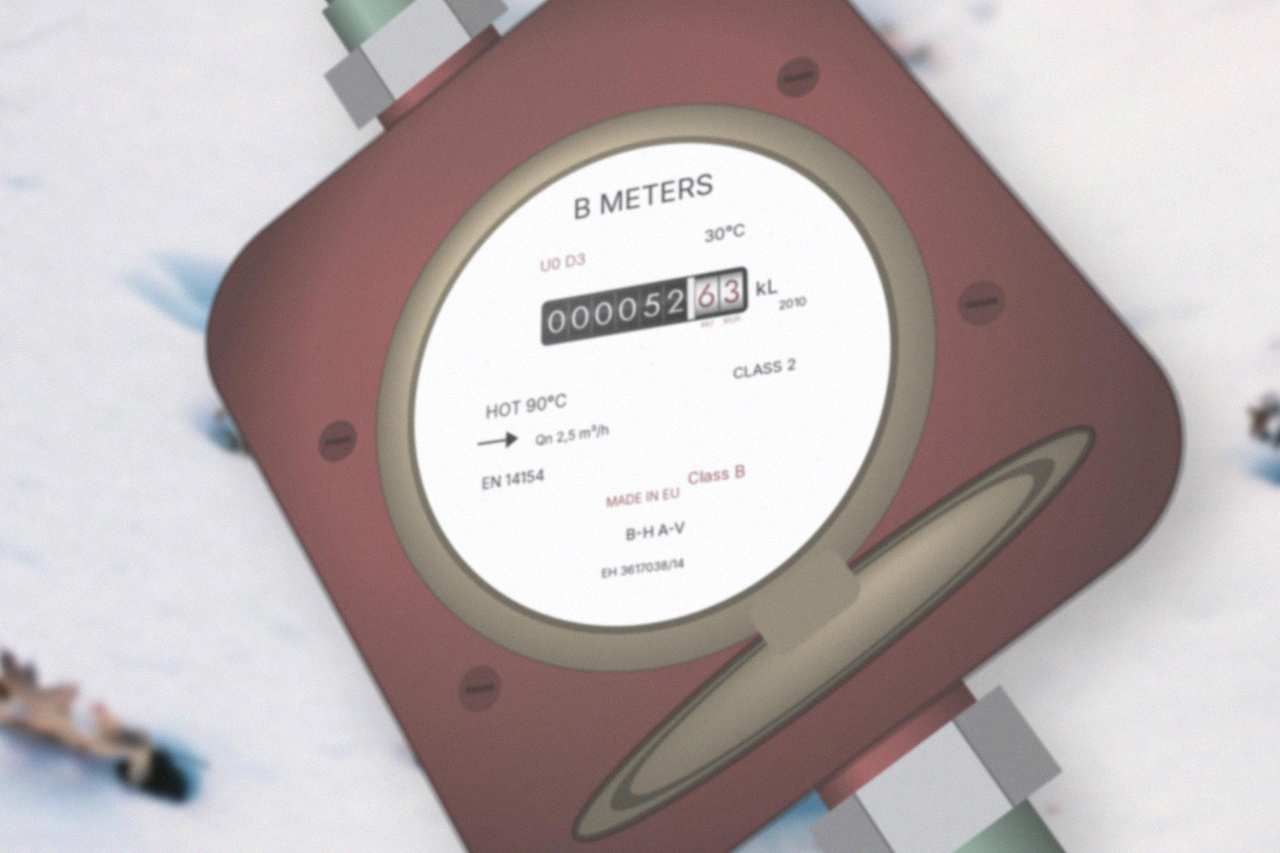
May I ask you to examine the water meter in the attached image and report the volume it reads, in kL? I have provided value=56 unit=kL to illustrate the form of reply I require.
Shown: value=52.63 unit=kL
